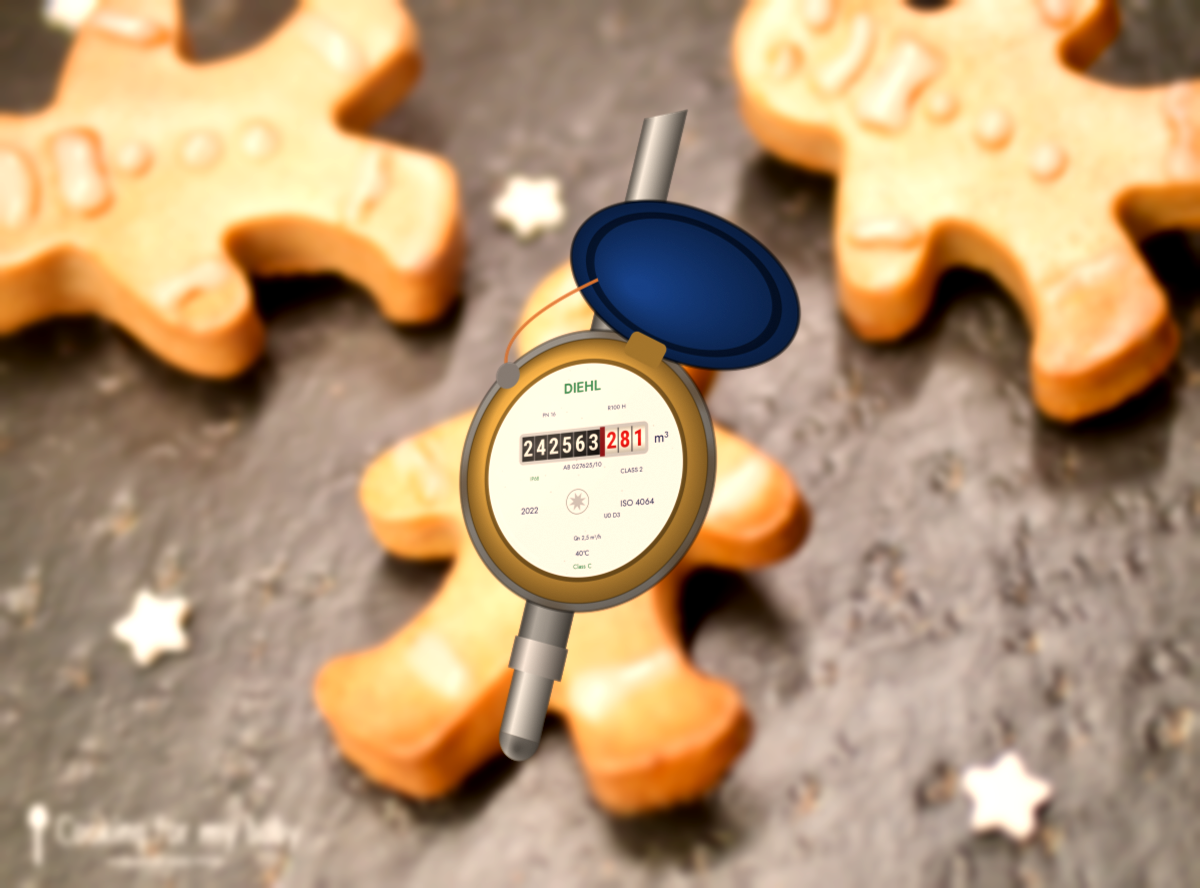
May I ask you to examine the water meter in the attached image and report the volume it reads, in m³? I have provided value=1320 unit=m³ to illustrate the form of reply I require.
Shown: value=242563.281 unit=m³
